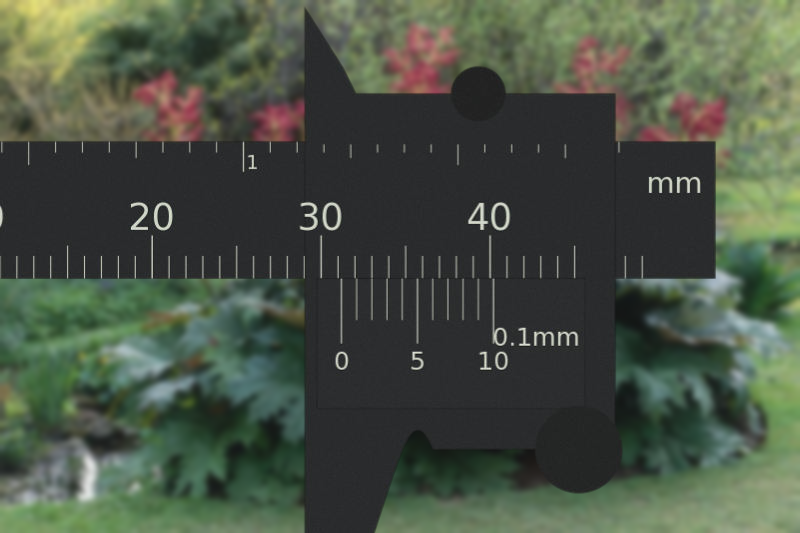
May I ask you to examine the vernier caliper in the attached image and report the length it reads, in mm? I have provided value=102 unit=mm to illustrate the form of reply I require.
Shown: value=31.2 unit=mm
